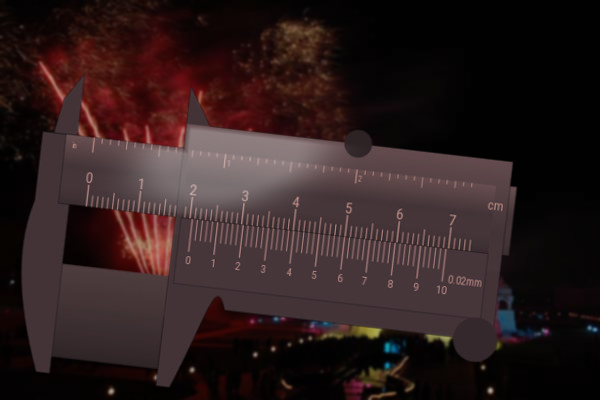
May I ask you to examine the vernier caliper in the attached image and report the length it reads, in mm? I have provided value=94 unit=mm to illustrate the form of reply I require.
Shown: value=20.5 unit=mm
